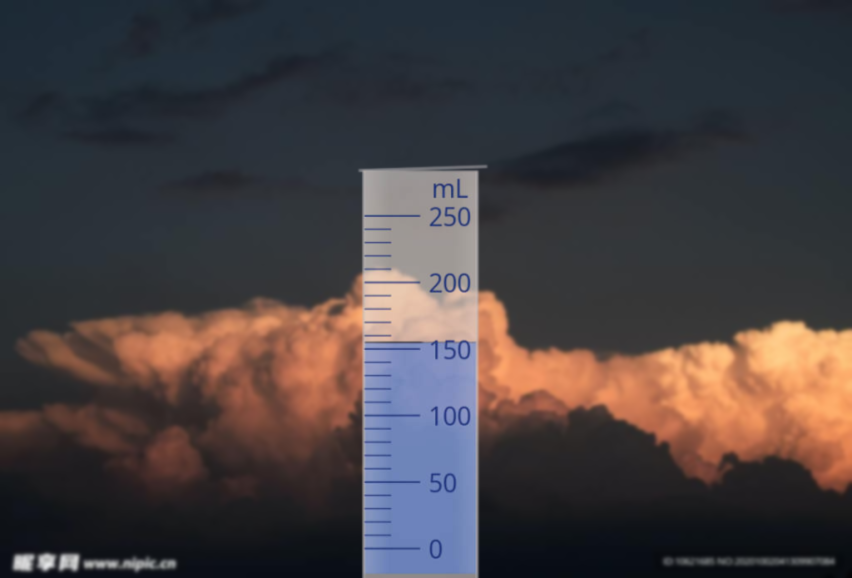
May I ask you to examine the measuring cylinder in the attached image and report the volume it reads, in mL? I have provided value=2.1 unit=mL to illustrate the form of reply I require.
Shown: value=155 unit=mL
